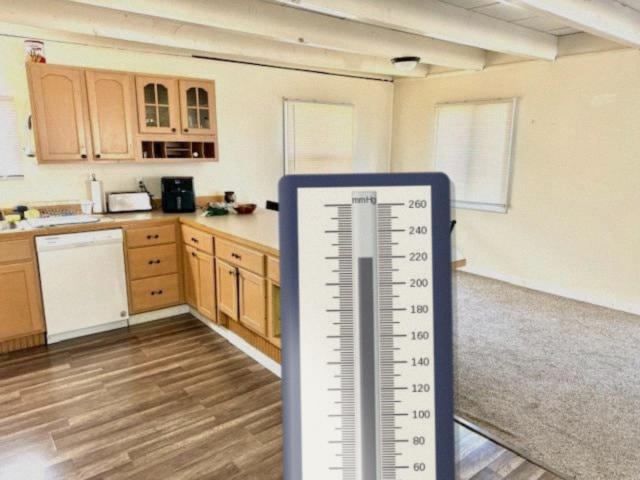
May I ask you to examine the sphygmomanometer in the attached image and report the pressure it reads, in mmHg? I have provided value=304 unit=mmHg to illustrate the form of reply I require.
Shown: value=220 unit=mmHg
